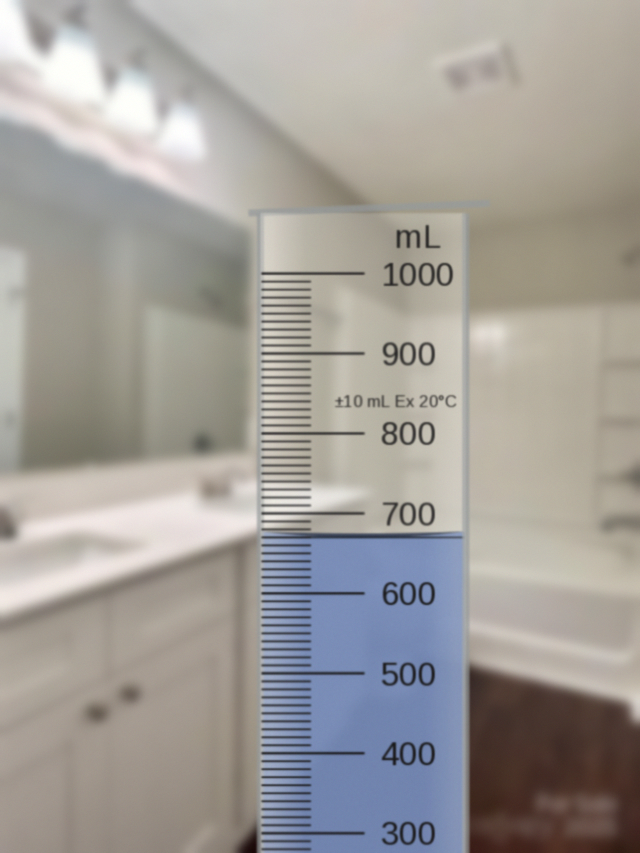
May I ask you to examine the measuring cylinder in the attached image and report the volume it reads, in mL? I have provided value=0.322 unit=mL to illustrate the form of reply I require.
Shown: value=670 unit=mL
